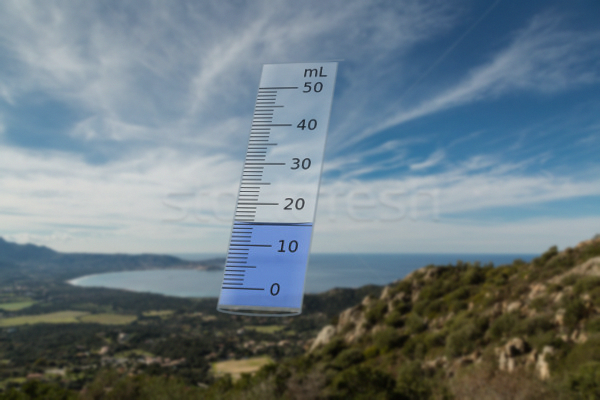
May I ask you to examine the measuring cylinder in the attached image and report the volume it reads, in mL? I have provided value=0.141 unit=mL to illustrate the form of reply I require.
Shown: value=15 unit=mL
